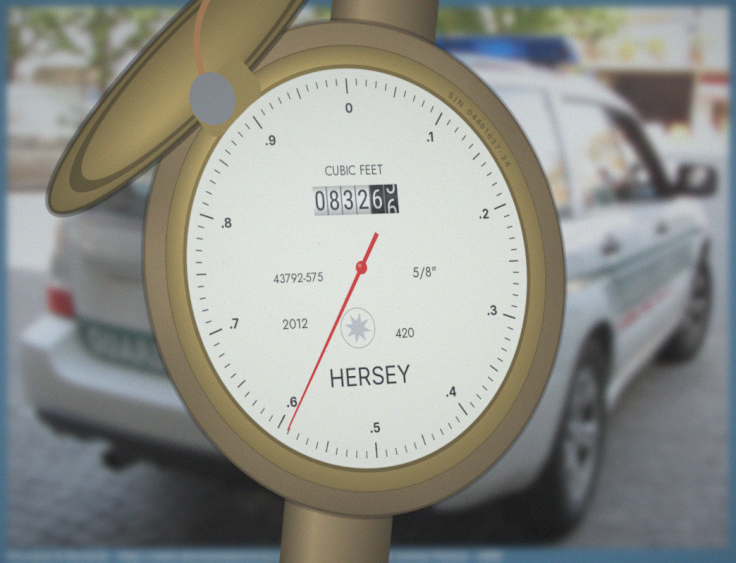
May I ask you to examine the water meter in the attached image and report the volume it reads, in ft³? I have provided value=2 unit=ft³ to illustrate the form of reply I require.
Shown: value=83265.59 unit=ft³
